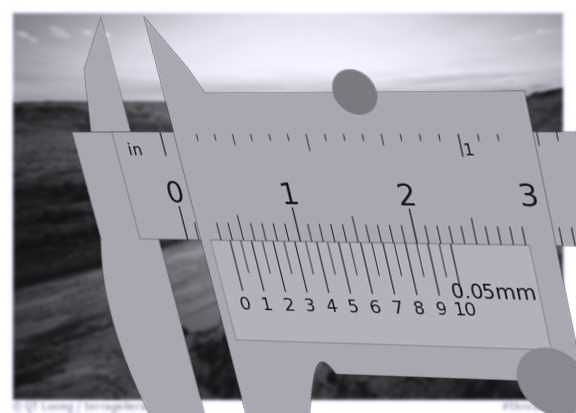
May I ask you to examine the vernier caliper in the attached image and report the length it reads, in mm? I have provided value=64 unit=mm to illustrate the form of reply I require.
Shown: value=3.8 unit=mm
